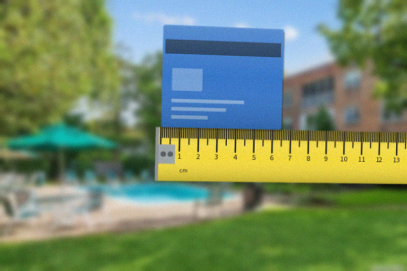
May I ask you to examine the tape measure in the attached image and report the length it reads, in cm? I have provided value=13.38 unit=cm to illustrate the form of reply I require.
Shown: value=6.5 unit=cm
